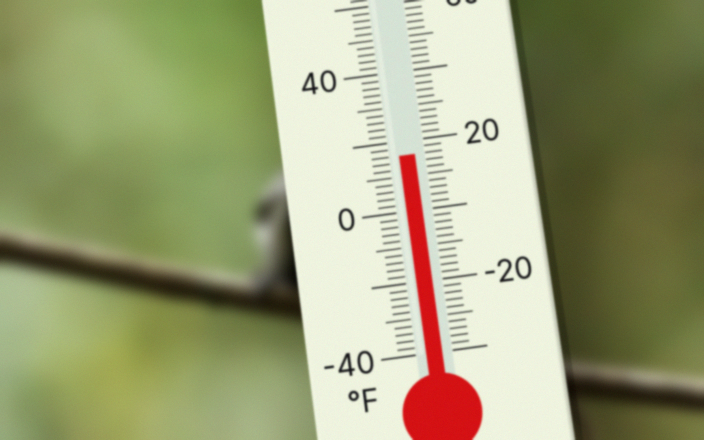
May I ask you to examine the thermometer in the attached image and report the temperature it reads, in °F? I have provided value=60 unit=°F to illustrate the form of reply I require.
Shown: value=16 unit=°F
